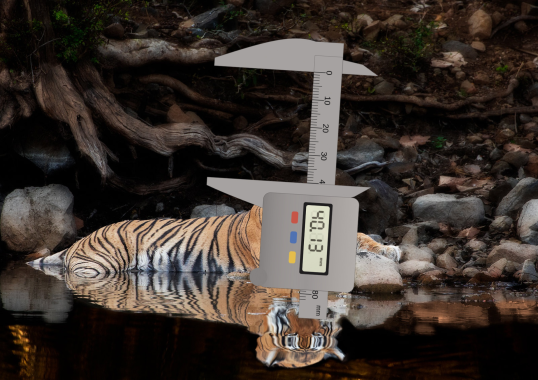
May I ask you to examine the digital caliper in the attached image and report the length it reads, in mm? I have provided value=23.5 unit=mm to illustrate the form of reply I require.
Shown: value=40.13 unit=mm
